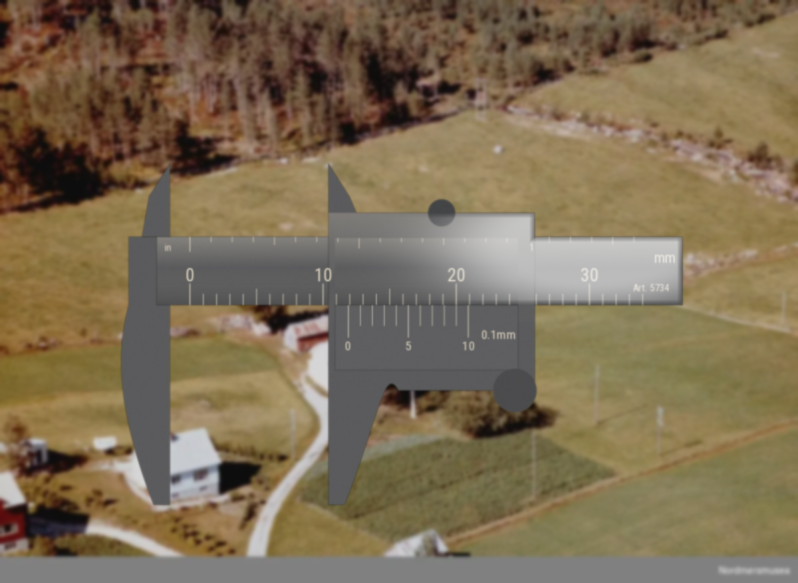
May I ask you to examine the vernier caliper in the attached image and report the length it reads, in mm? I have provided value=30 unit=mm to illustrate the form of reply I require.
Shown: value=11.9 unit=mm
